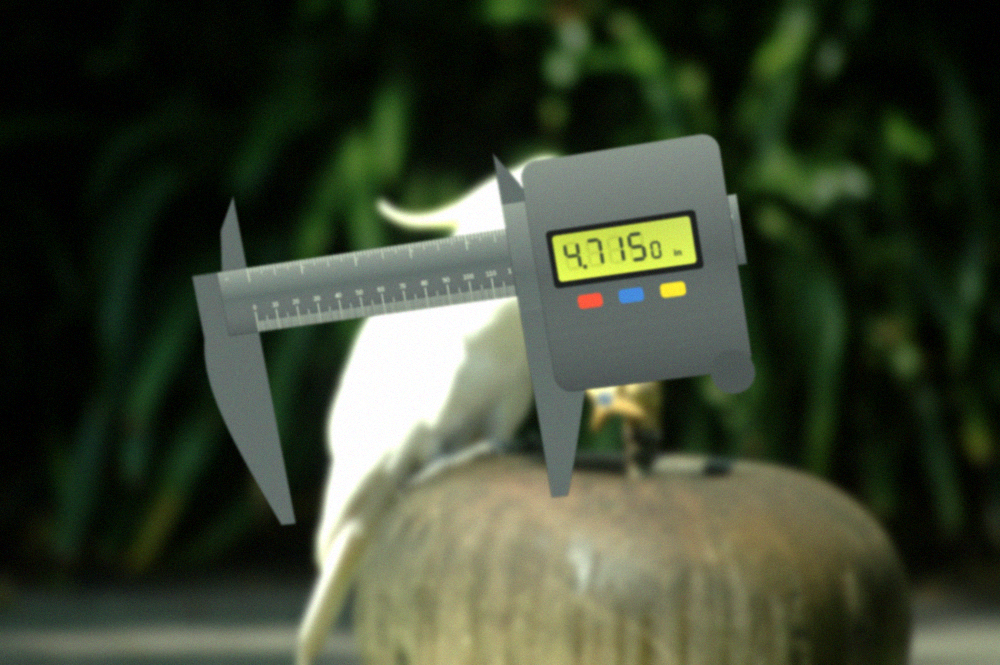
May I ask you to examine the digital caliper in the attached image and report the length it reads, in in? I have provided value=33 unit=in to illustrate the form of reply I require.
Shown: value=4.7150 unit=in
